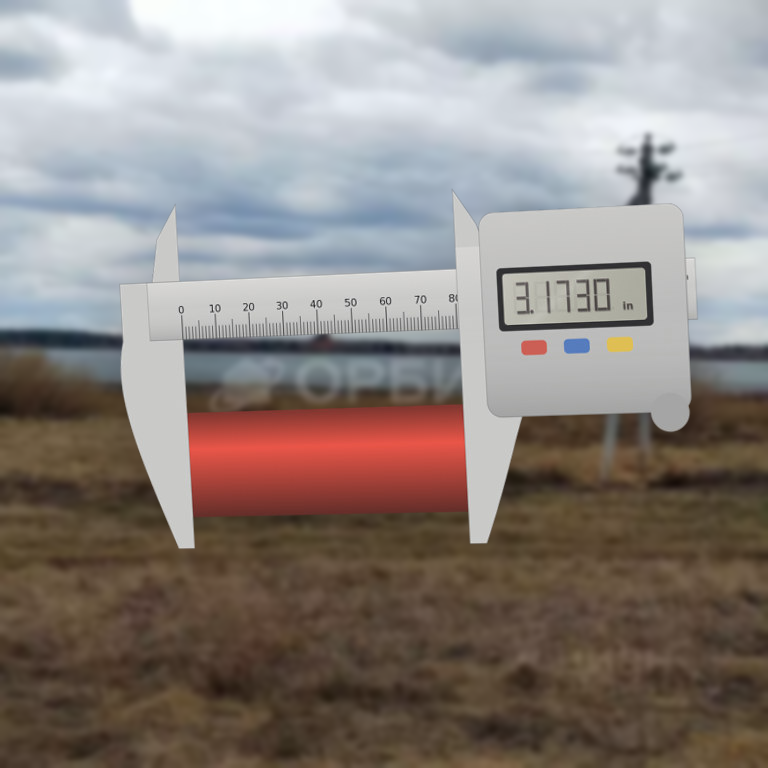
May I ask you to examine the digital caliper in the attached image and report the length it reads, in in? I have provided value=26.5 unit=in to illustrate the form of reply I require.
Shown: value=3.1730 unit=in
